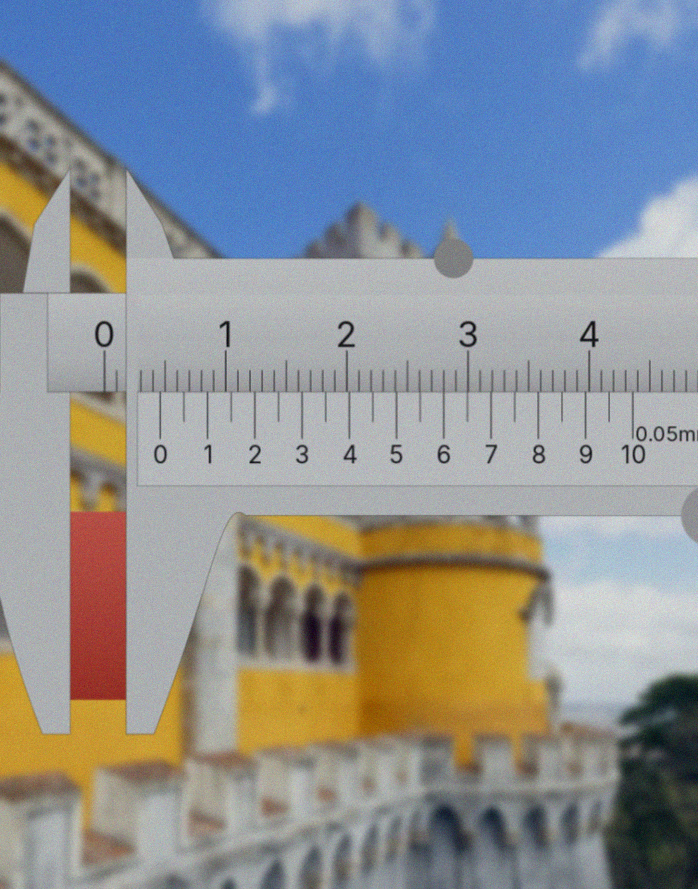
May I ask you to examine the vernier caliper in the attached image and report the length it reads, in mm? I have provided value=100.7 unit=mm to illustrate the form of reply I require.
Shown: value=4.6 unit=mm
